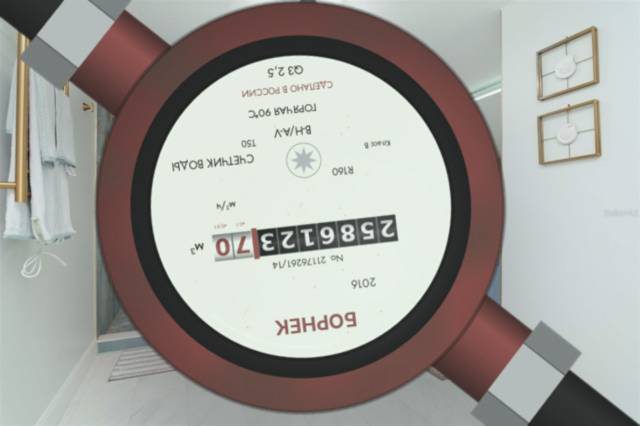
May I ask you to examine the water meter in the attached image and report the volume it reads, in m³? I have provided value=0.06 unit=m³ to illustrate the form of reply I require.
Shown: value=2586123.70 unit=m³
